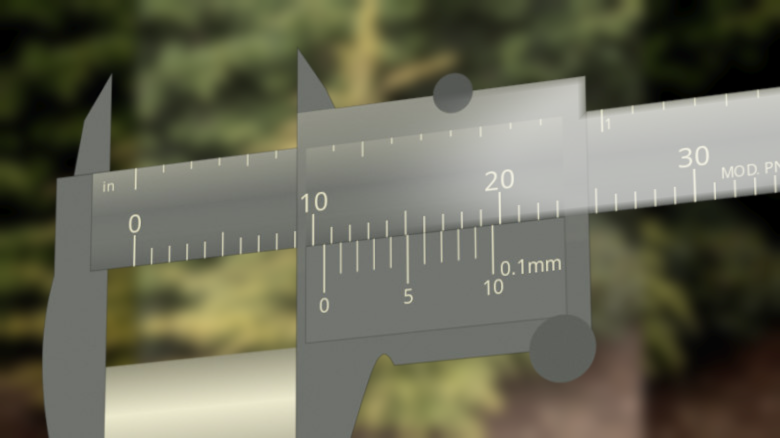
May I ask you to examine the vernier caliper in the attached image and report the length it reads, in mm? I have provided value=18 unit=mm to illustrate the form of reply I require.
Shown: value=10.6 unit=mm
